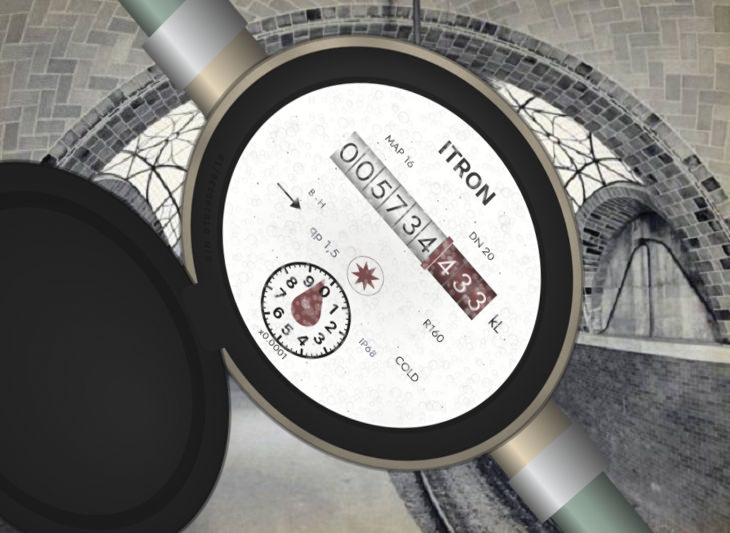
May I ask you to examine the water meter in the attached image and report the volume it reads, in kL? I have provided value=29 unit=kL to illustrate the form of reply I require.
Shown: value=5734.4329 unit=kL
